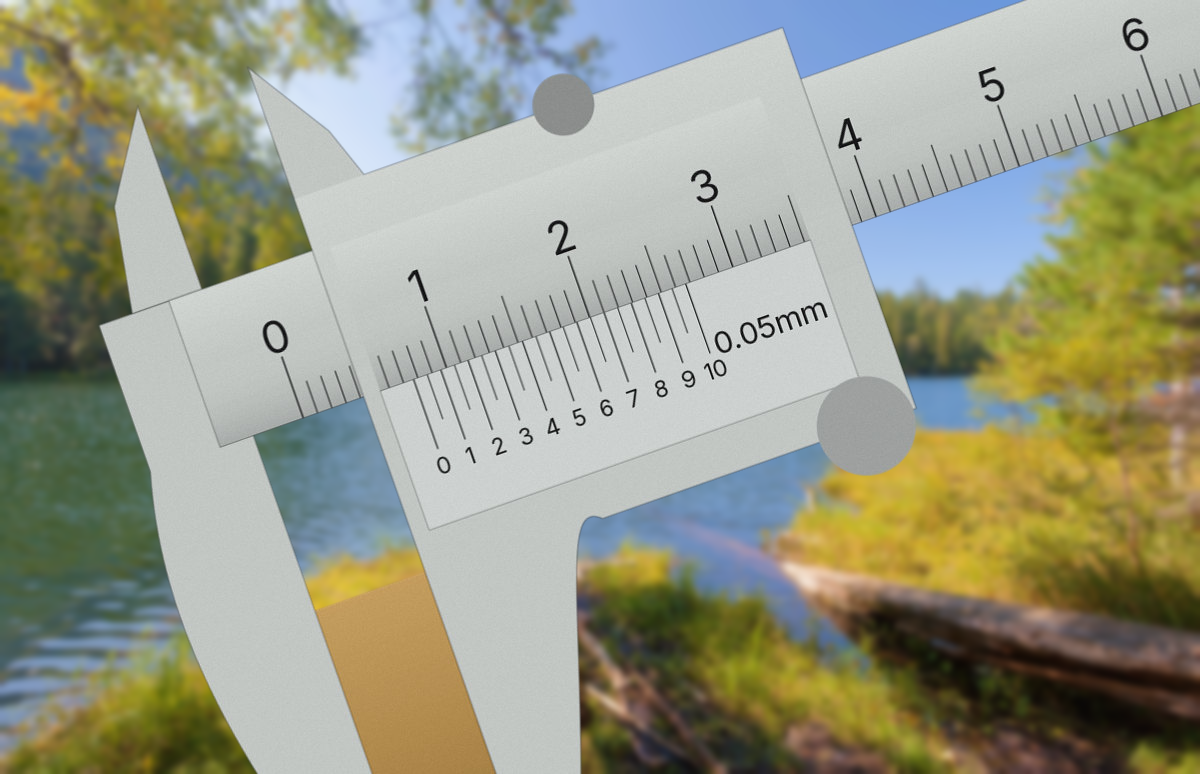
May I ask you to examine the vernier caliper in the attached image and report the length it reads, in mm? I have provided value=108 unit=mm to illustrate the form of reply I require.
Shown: value=7.7 unit=mm
